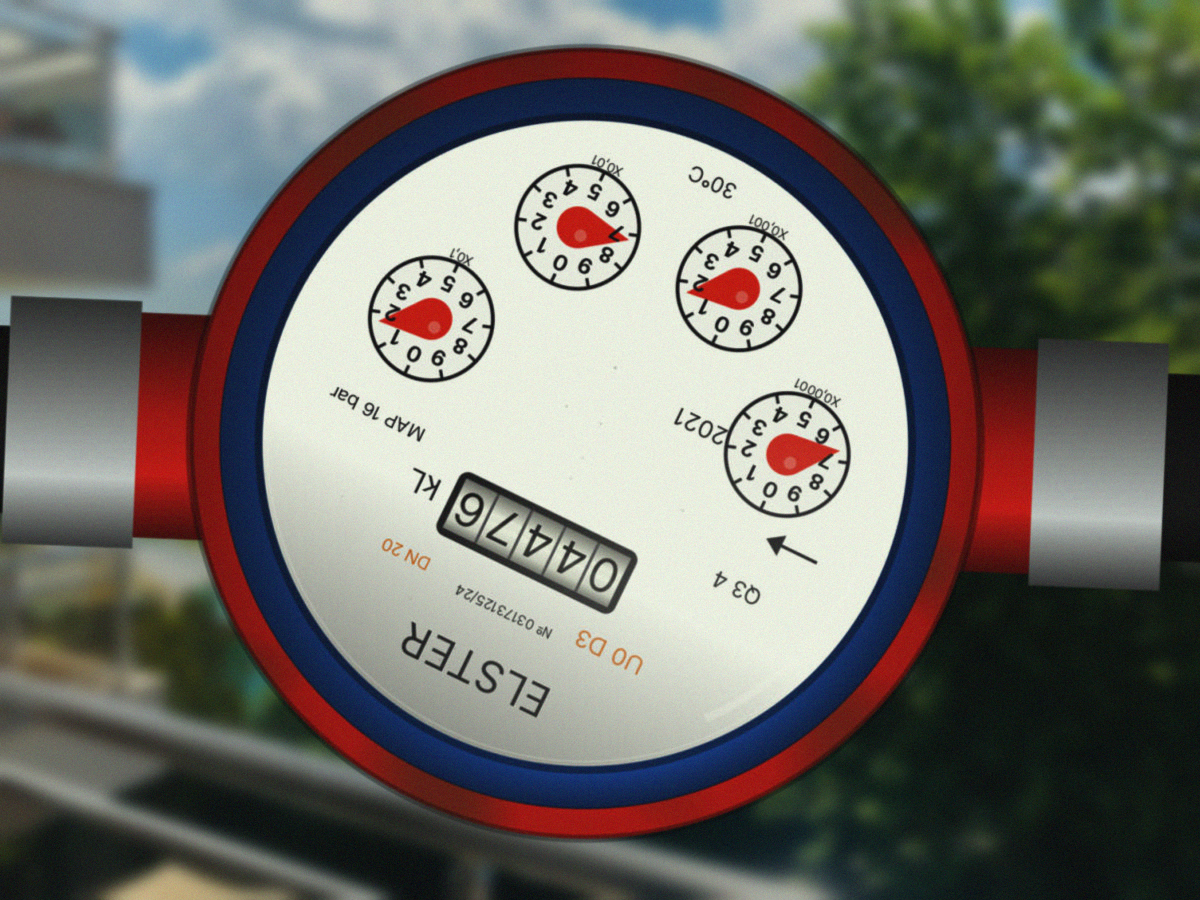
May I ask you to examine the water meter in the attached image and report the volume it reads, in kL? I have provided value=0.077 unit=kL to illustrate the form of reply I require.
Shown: value=4476.1716 unit=kL
